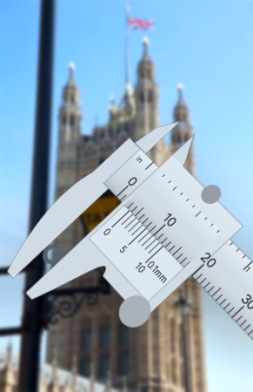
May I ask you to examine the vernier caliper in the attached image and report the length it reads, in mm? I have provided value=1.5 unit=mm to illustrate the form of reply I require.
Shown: value=3.6 unit=mm
